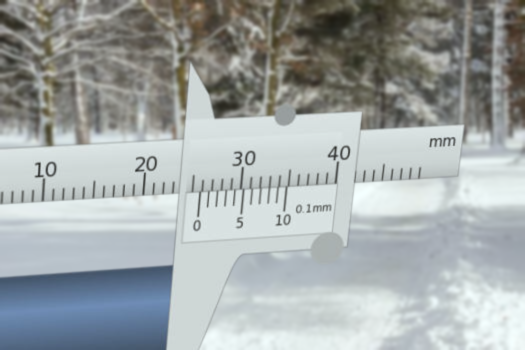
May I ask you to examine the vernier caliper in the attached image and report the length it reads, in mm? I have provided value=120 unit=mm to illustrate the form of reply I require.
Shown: value=25.8 unit=mm
